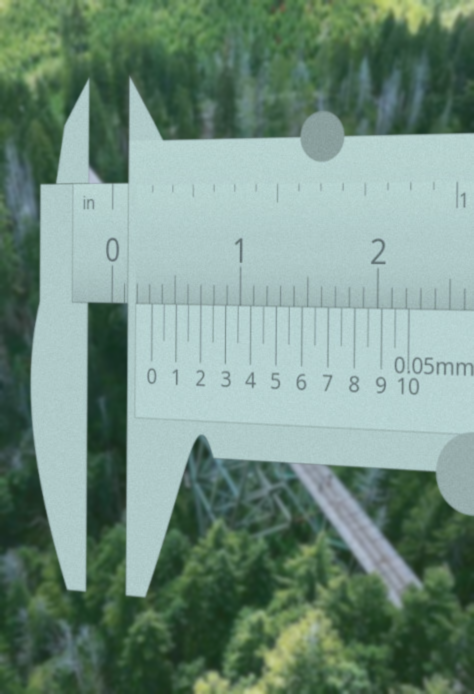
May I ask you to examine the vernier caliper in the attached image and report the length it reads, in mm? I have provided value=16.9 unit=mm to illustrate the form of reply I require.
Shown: value=3.2 unit=mm
